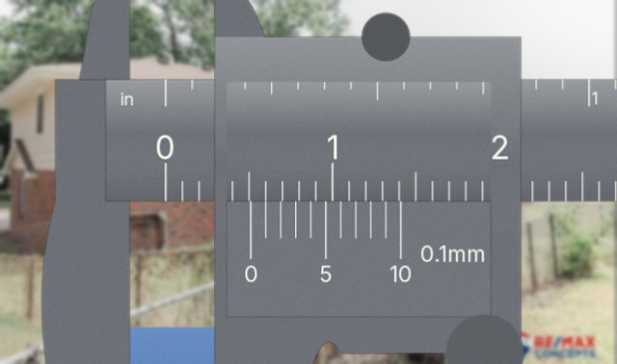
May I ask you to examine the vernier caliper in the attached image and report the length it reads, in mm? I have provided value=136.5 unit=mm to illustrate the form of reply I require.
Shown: value=5.1 unit=mm
